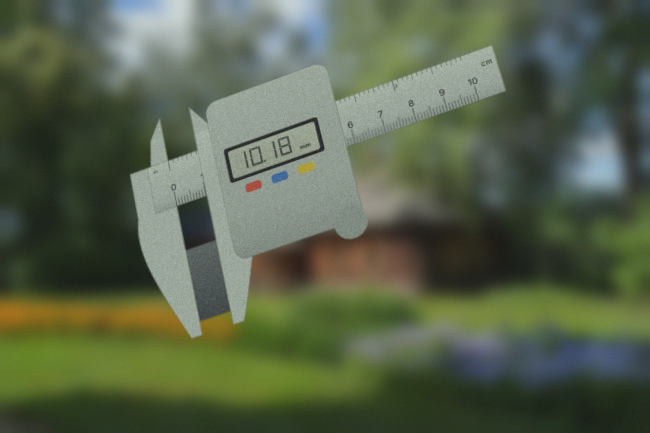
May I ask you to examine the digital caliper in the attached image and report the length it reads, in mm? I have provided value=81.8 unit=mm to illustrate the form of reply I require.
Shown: value=10.18 unit=mm
